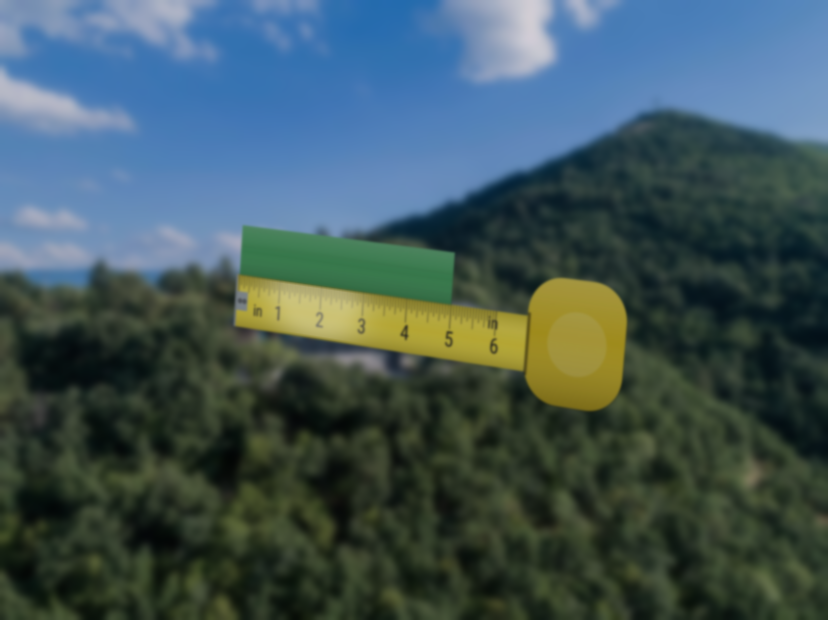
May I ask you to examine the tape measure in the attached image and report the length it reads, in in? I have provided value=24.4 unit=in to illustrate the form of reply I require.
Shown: value=5 unit=in
